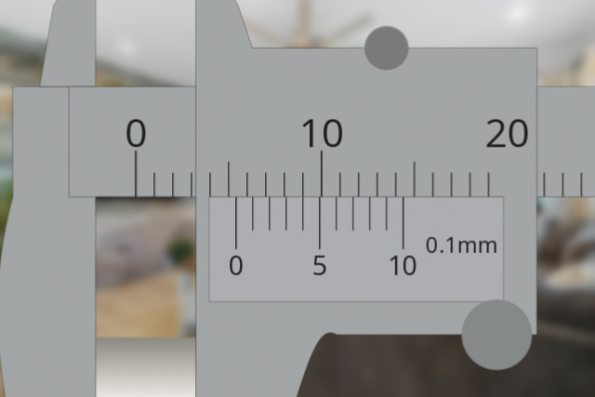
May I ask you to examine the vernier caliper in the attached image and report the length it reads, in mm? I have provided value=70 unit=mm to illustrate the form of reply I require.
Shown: value=5.4 unit=mm
